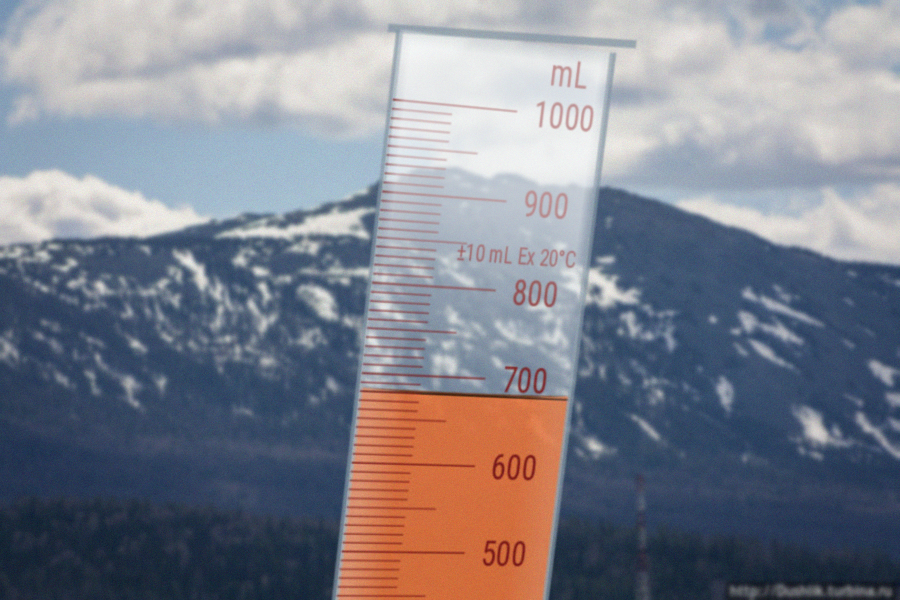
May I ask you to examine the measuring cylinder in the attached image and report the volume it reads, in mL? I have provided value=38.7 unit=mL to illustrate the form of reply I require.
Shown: value=680 unit=mL
